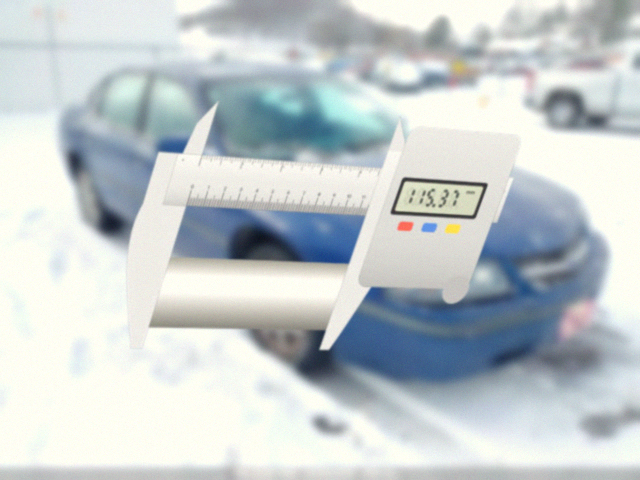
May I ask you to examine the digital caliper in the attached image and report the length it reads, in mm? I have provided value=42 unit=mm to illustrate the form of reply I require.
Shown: value=115.37 unit=mm
